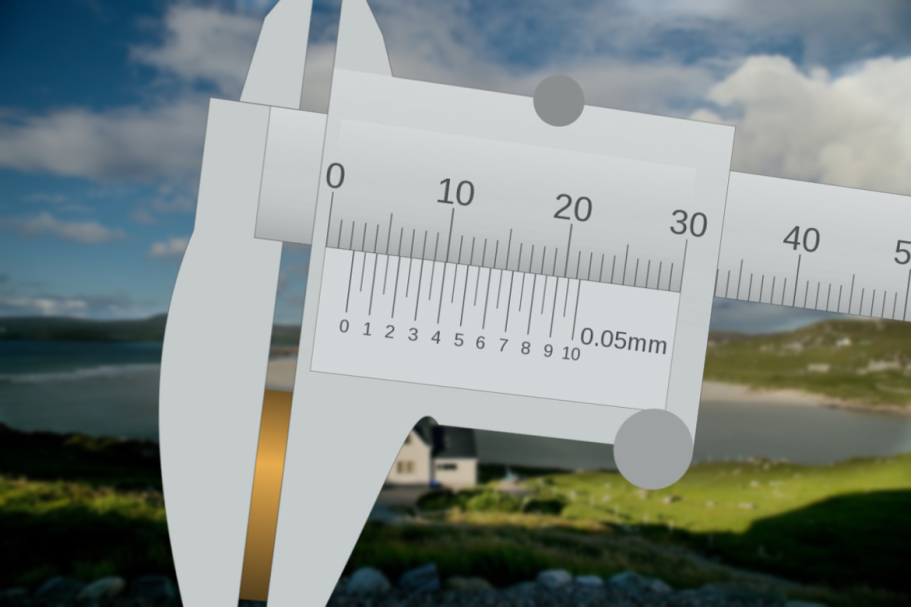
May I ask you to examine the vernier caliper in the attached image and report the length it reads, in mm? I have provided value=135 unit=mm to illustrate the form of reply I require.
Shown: value=2.3 unit=mm
